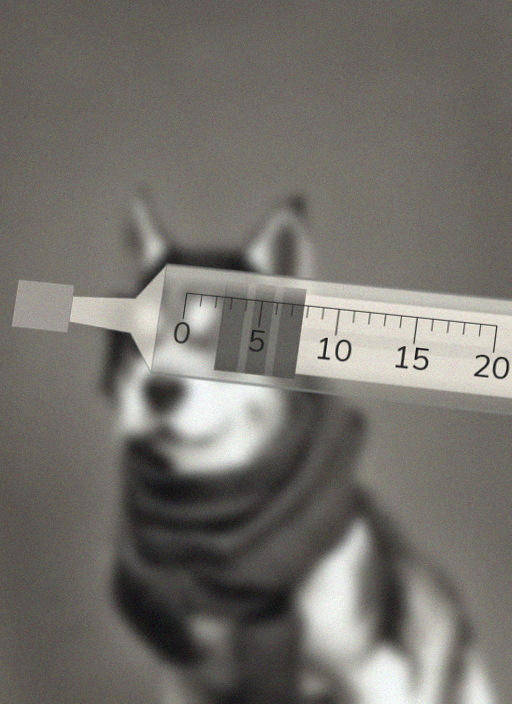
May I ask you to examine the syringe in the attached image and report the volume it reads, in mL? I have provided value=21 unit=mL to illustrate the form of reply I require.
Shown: value=2.5 unit=mL
